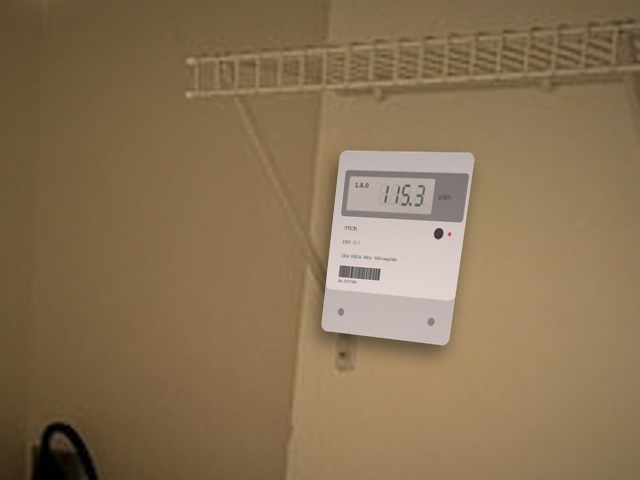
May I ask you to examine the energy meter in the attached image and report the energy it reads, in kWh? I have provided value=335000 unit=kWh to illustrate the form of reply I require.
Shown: value=115.3 unit=kWh
